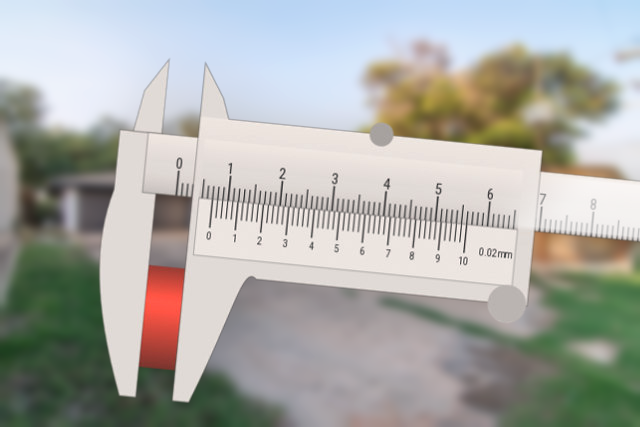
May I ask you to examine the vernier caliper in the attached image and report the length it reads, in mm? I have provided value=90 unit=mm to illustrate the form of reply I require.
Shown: value=7.0 unit=mm
